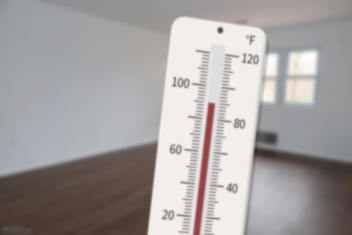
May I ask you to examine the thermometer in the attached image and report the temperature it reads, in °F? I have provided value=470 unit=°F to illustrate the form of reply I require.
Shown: value=90 unit=°F
